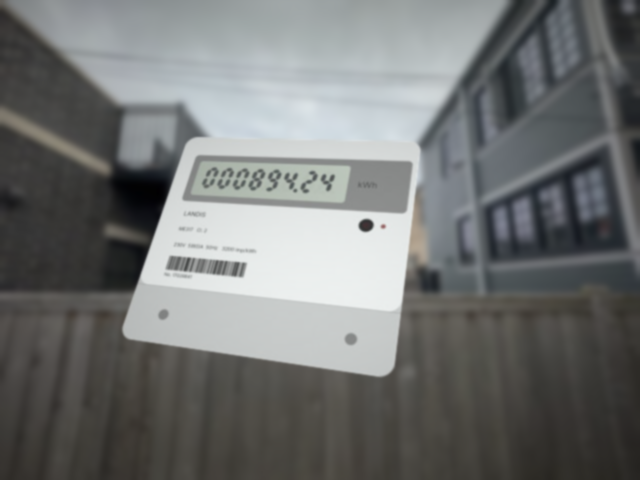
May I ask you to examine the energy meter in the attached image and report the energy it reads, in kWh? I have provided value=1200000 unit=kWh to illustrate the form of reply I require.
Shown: value=894.24 unit=kWh
